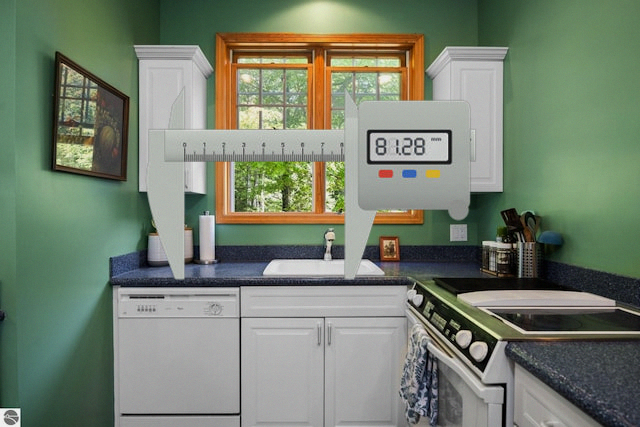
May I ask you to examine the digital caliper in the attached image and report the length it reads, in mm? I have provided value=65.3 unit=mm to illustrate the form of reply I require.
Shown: value=81.28 unit=mm
